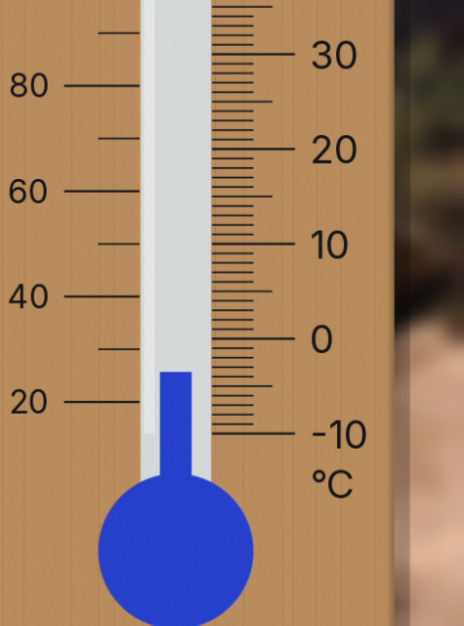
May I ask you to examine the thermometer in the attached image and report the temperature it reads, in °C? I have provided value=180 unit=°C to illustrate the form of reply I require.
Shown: value=-3.5 unit=°C
